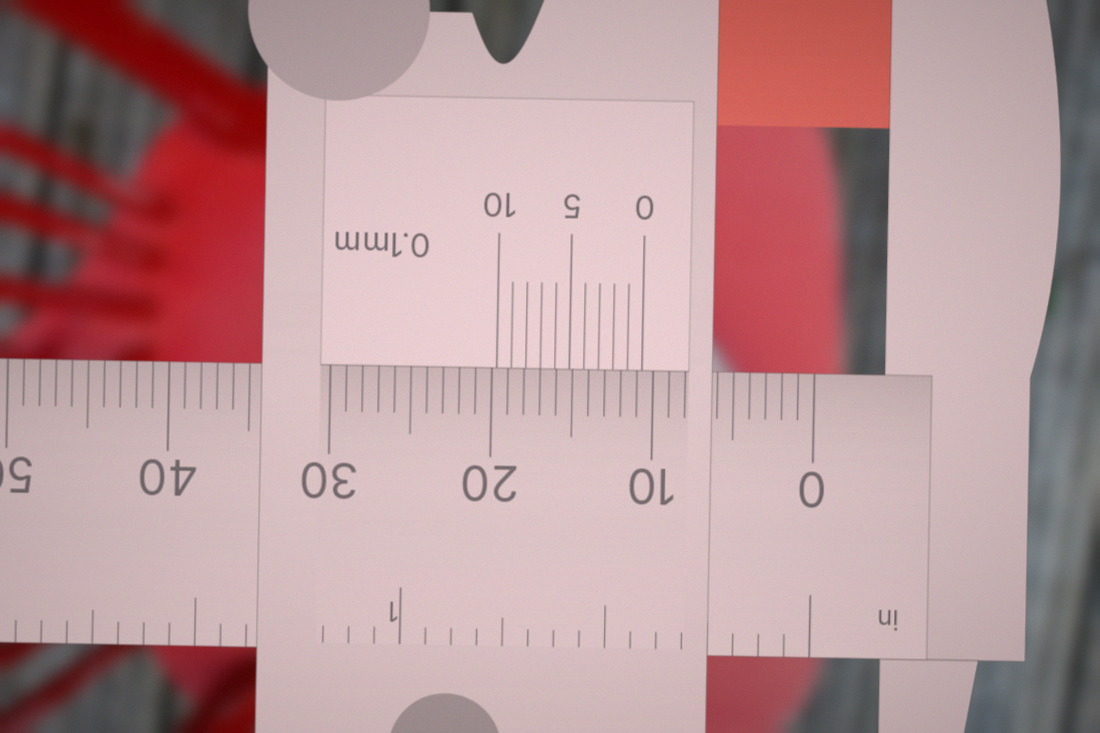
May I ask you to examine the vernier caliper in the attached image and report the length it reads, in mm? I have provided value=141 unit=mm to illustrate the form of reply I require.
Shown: value=10.7 unit=mm
